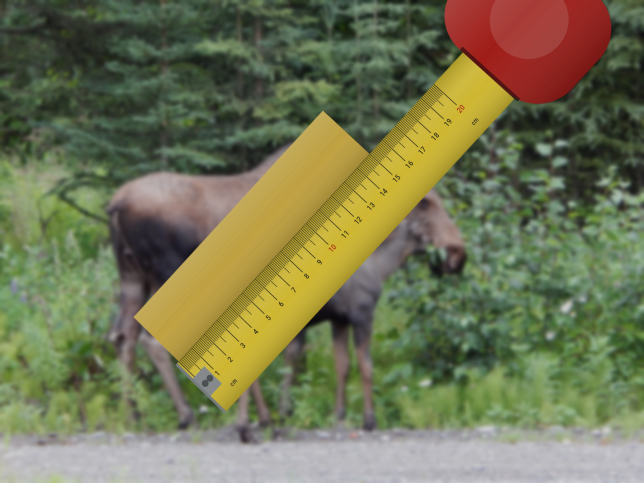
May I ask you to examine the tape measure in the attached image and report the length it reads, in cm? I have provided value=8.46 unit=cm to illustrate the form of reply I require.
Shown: value=15 unit=cm
